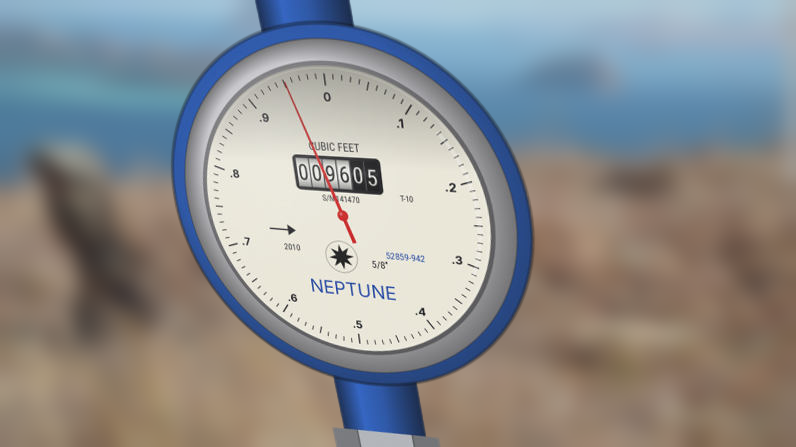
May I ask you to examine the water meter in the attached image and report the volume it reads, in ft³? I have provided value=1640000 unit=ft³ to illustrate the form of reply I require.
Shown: value=9604.95 unit=ft³
